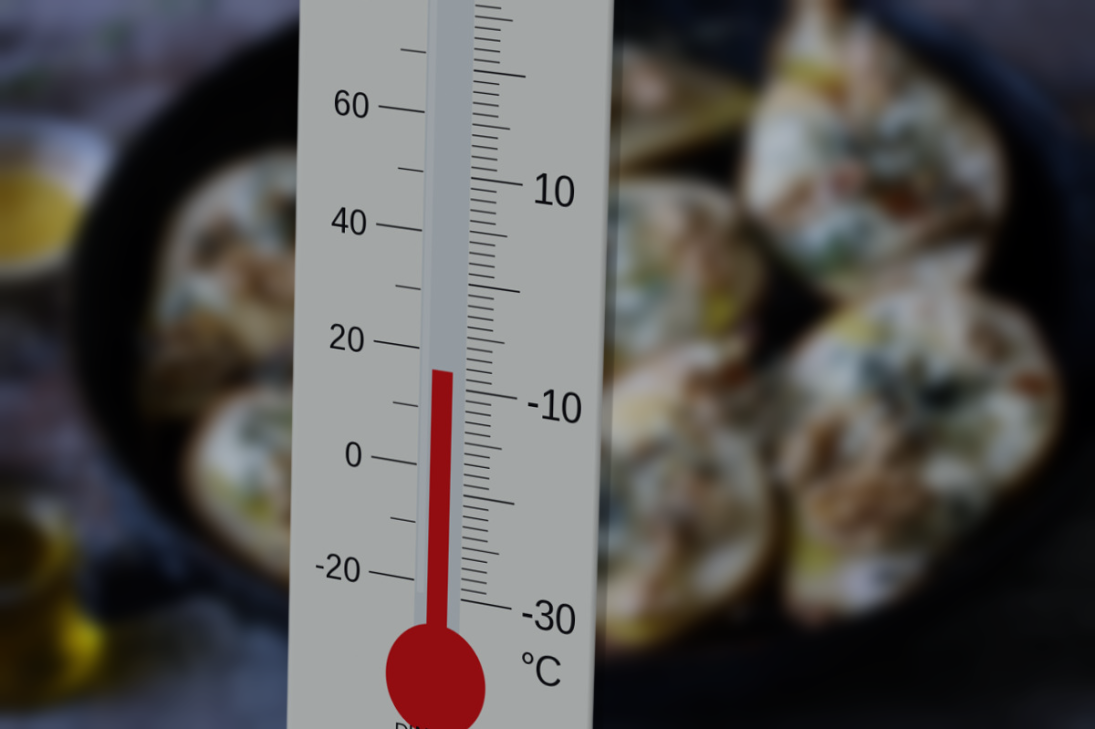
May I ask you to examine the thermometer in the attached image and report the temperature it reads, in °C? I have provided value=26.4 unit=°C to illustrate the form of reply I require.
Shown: value=-8.5 unit=°C
